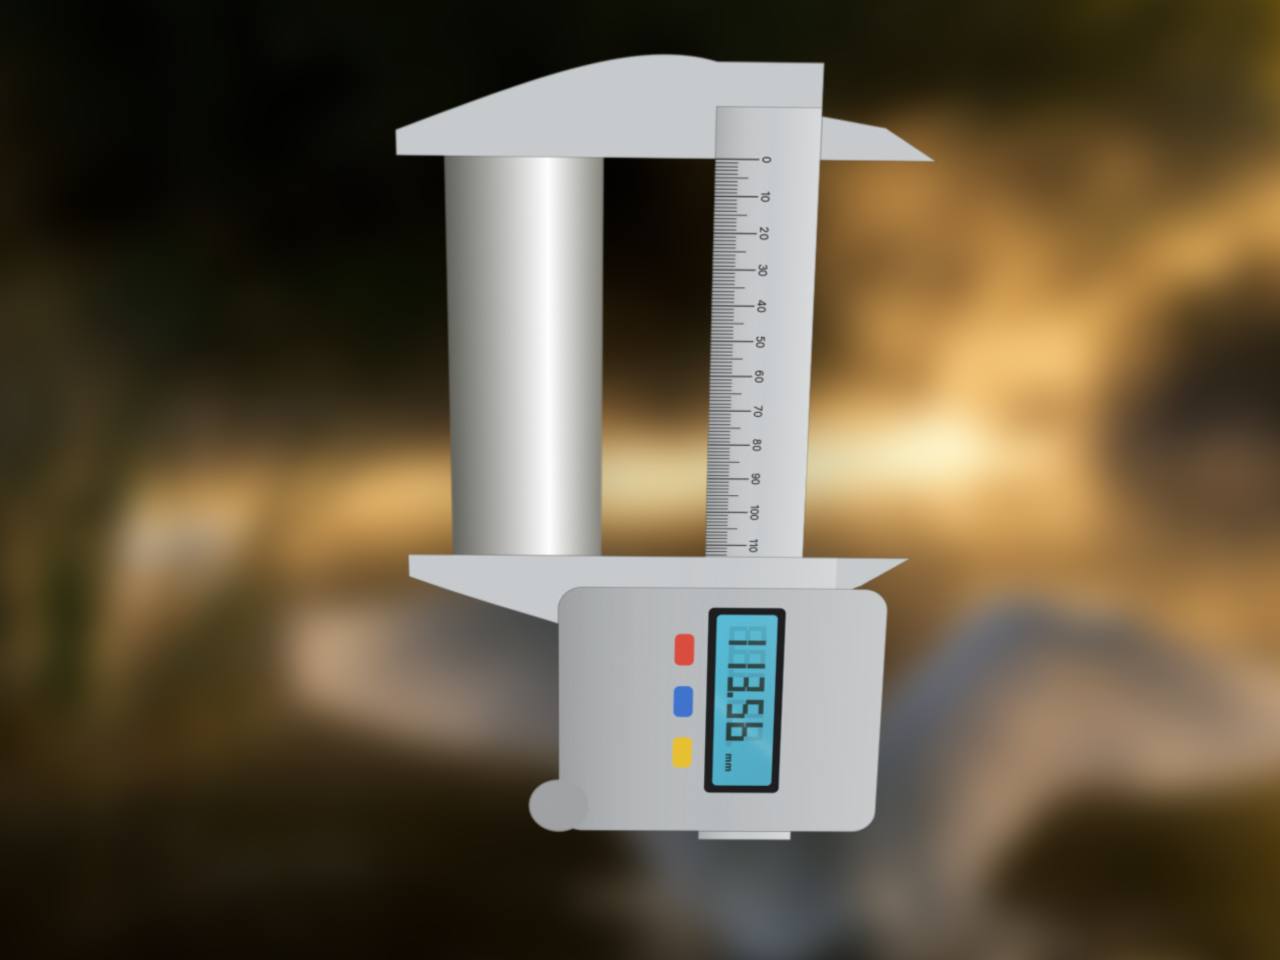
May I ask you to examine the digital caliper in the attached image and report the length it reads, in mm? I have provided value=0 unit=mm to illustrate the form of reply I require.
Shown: value=113.56 unit=mm
